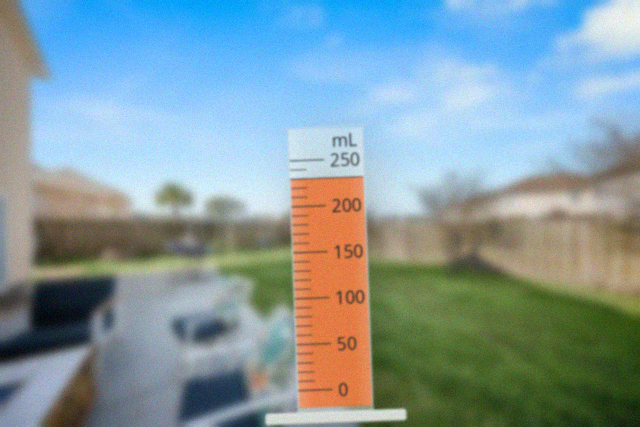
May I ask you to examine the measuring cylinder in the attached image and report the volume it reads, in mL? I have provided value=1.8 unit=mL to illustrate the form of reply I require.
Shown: value=230 unit=mL
